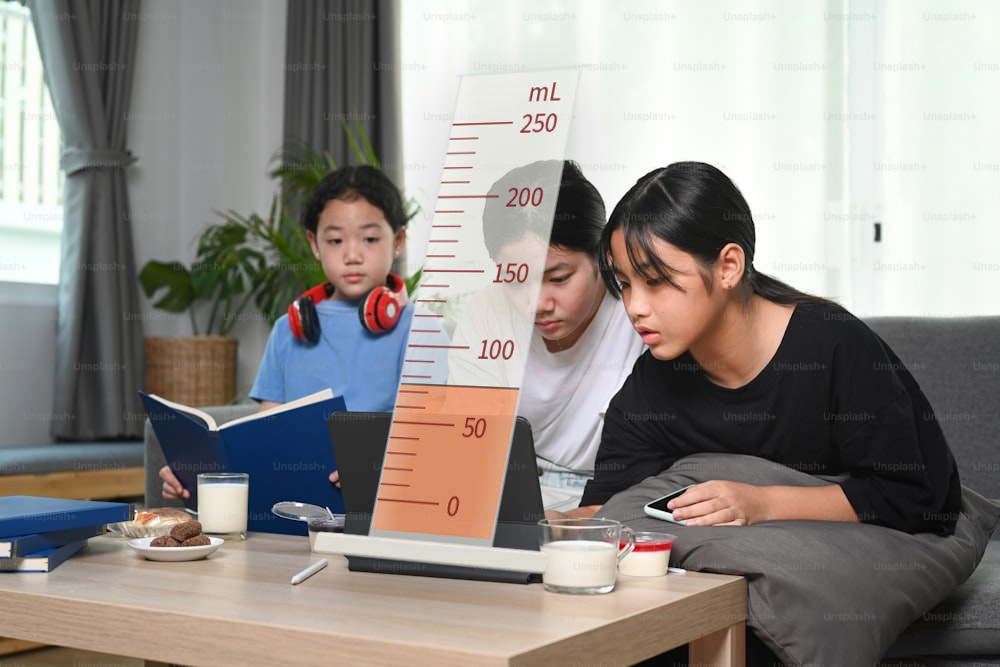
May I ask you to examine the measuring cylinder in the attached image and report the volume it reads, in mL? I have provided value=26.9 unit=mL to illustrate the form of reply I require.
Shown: value=75 unit=mL
